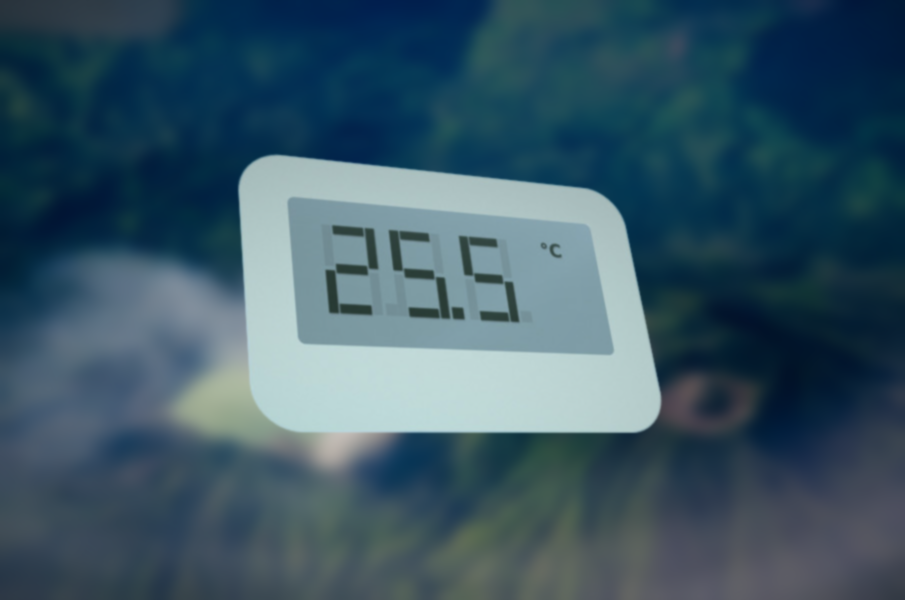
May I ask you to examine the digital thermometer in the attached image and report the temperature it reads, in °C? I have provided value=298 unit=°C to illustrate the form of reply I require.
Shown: value=25.5 unit=°C
